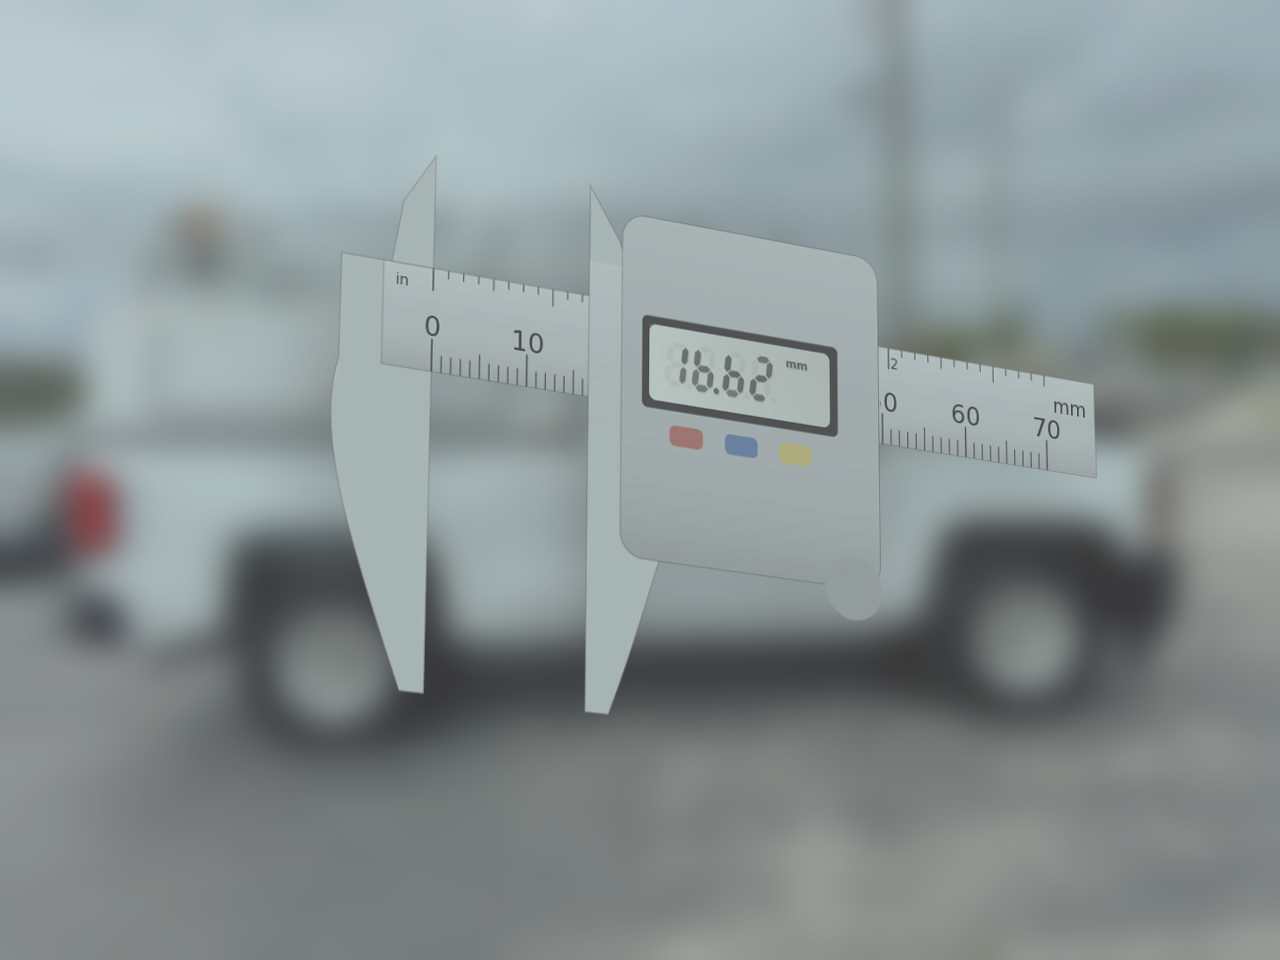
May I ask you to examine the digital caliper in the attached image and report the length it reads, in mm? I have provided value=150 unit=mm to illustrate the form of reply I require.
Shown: value=16.62 unit=mm
